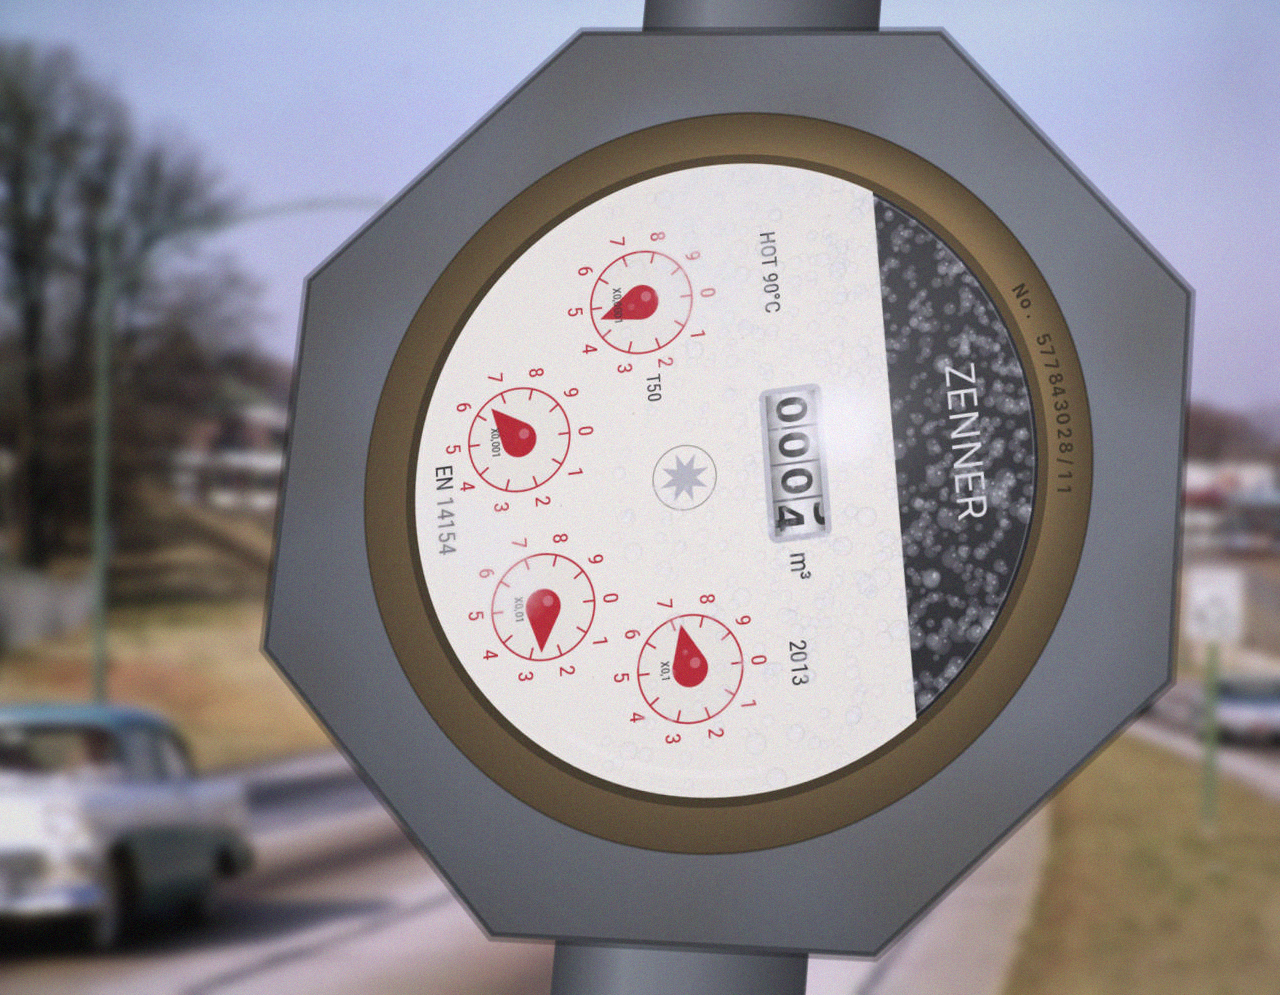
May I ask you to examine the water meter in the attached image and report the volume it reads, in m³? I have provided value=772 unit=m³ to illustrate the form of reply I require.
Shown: value=3.7264 unit=m³
